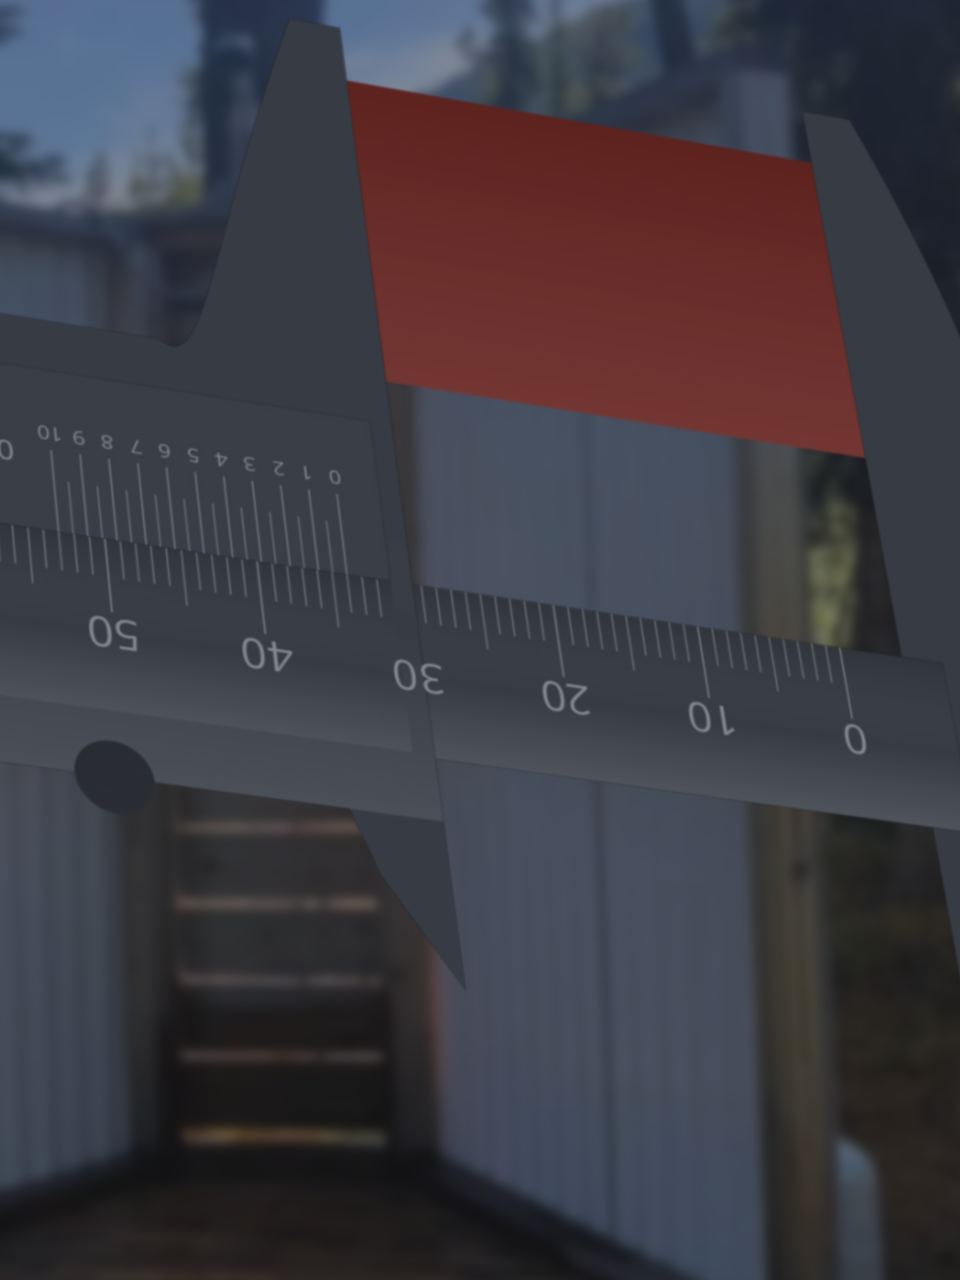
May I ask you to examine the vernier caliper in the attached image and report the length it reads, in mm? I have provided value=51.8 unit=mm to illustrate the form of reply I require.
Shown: value=34.0 unit=mm
